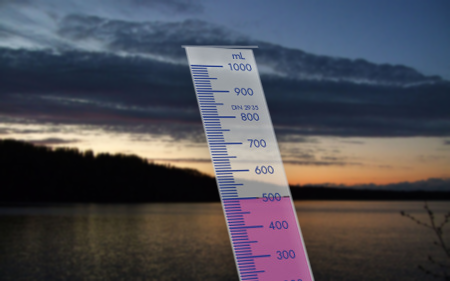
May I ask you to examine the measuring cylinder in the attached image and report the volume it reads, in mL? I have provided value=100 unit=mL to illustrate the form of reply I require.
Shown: value=500 unit=mL
